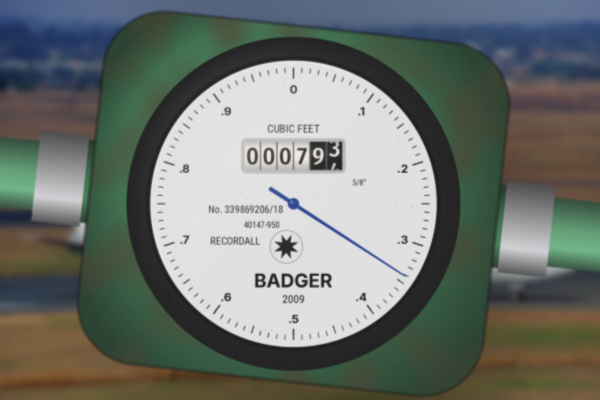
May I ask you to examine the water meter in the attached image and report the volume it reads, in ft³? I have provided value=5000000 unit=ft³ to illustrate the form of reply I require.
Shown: value=793.34 unit=ft³
